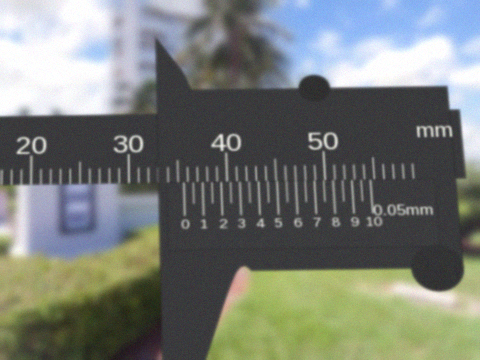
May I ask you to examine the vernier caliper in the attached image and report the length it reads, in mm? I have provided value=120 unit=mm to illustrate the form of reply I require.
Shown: value=35.6 unit=mm
